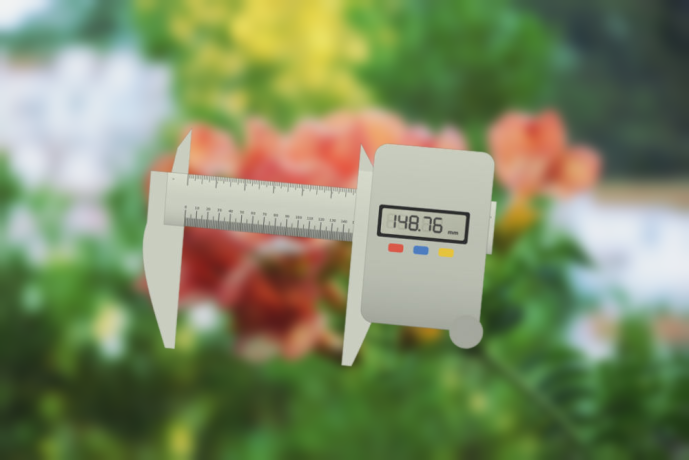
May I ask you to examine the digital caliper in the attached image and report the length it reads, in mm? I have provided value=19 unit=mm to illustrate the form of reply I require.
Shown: value=148.76 unit=mm
